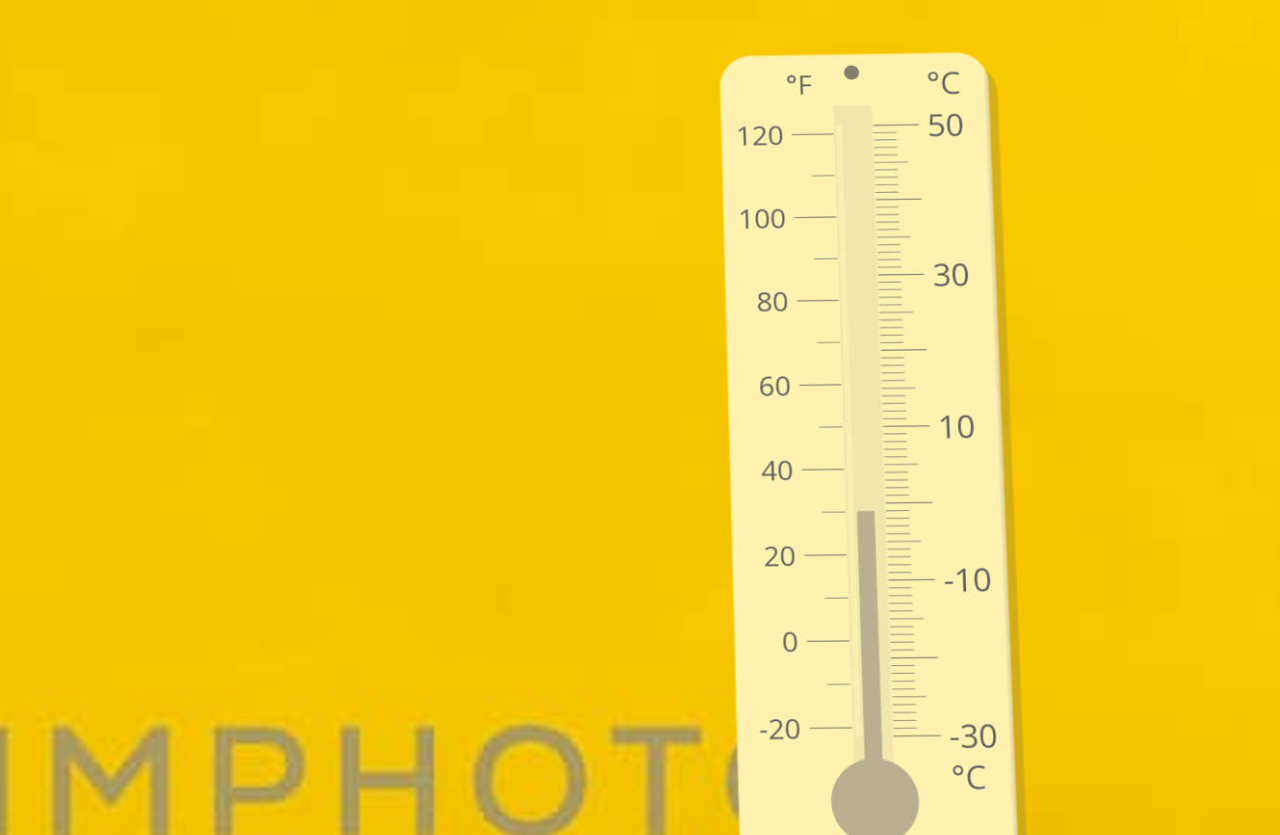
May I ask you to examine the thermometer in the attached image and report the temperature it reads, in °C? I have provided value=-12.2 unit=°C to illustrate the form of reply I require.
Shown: value=-1 unit=°C
